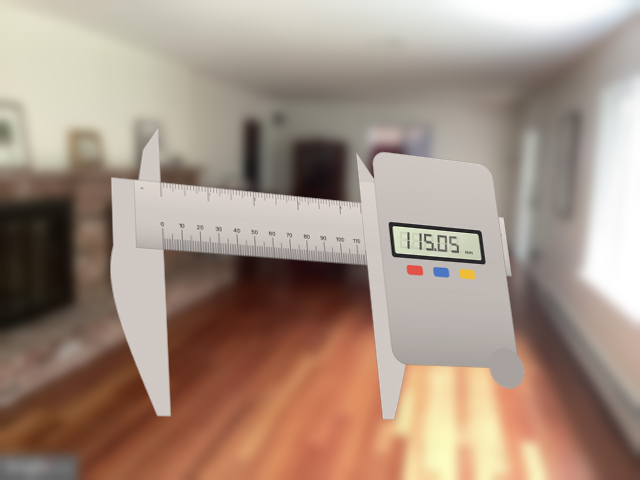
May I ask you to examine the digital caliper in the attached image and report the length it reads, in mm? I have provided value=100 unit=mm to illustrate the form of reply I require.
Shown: value=115.05 unit=mm
